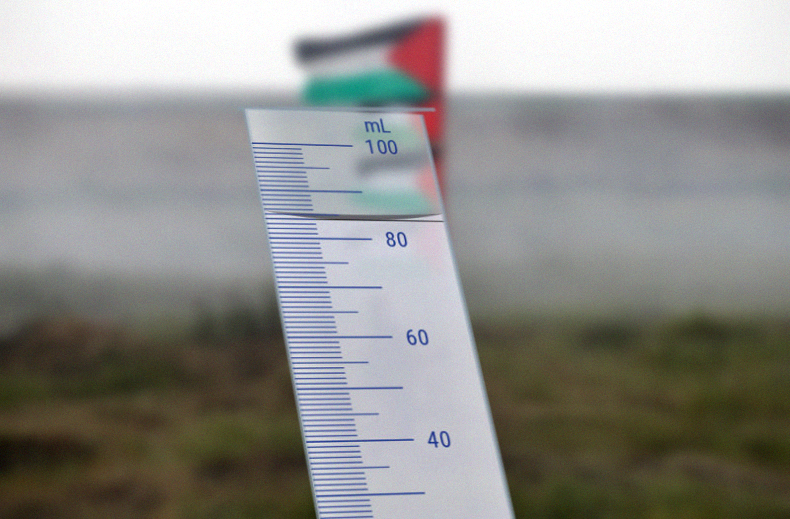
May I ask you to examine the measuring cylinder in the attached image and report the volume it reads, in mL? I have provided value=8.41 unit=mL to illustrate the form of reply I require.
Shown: value=84 unit=mL
